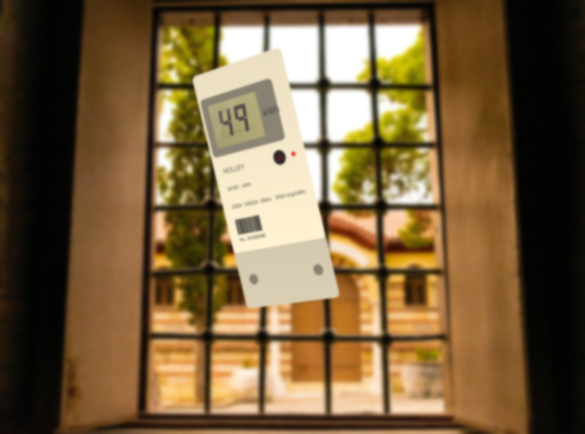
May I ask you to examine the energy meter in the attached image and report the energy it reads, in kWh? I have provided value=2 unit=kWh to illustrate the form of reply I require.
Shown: value=49 unit=kWh
